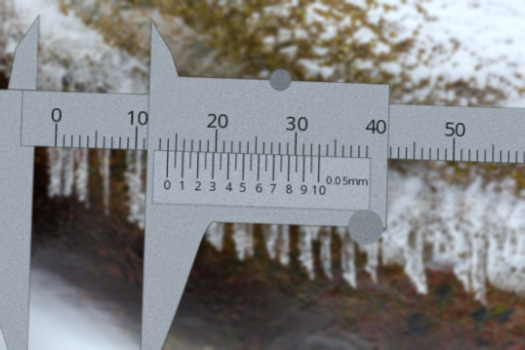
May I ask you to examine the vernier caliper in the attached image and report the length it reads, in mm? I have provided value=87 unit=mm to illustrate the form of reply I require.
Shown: value=14.0 unit=mm
